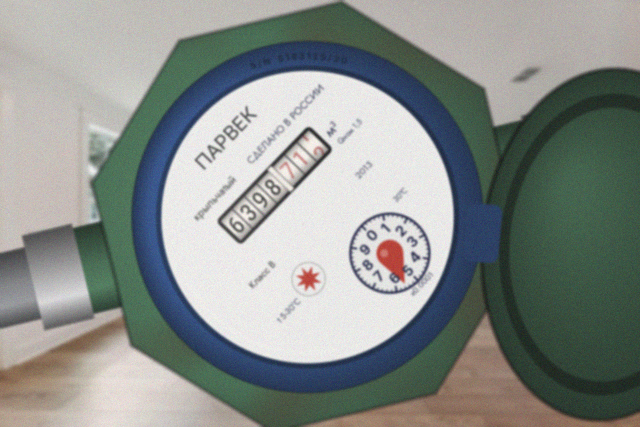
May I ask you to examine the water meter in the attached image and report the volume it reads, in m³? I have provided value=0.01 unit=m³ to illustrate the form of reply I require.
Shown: value=6398.7115 unit=m³
